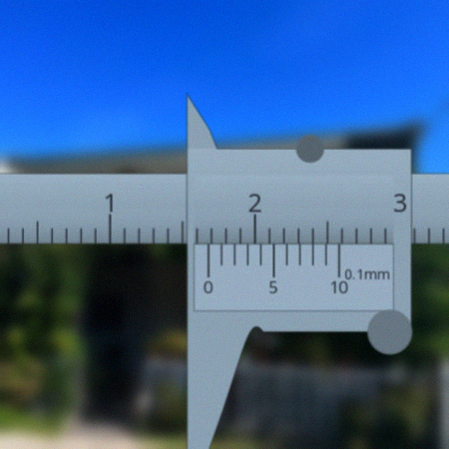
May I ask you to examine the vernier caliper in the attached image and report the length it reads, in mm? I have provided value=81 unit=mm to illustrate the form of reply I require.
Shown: value=16.8 unit=mm
